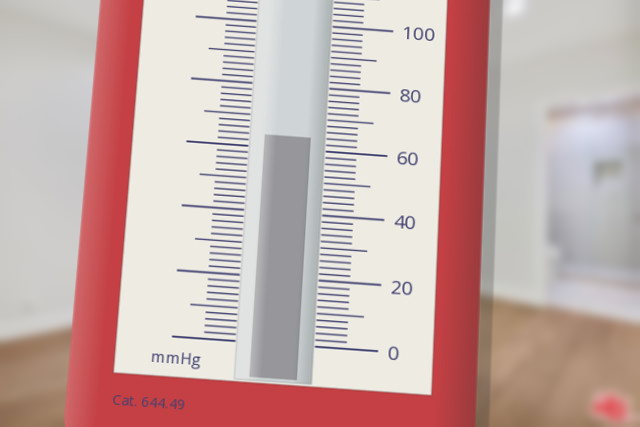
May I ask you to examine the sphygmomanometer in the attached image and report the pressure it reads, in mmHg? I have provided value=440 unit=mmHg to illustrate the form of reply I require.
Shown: value=64 unit=mmHg
